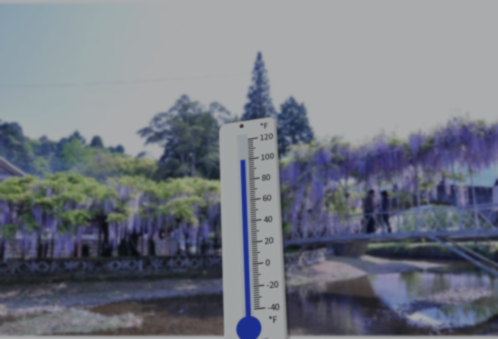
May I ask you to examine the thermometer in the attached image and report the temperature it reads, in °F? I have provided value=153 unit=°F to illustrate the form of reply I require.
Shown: value=100 unit=°F
